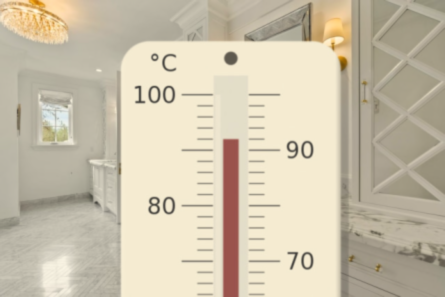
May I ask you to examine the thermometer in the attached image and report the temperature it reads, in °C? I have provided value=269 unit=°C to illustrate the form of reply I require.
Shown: value=92 unit=°C
